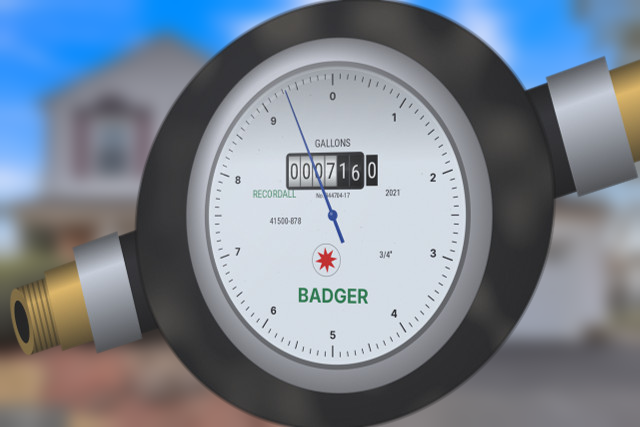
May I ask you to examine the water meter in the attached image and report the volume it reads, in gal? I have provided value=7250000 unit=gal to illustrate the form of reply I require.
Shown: value=7159.3 unit=gal
